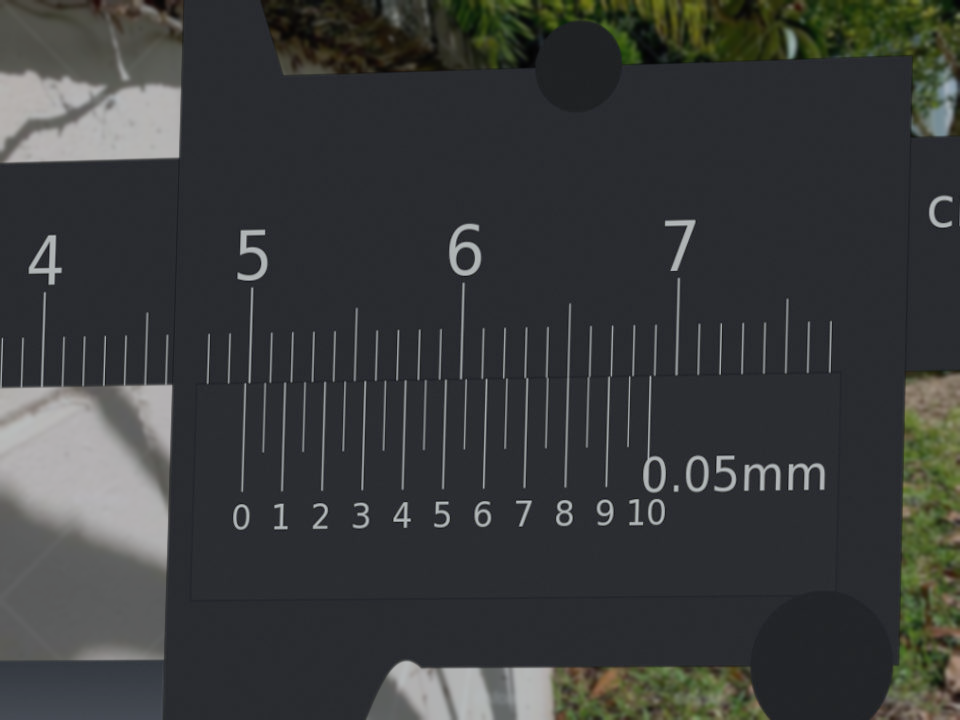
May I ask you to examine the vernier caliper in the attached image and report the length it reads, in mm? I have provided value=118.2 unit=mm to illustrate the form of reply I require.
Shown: value=49.8 unit=mm
